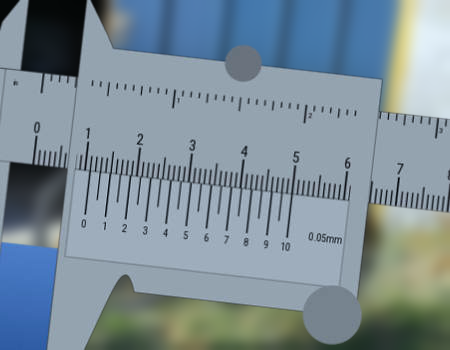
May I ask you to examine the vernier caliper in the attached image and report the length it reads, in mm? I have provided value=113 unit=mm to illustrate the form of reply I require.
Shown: value=11.0 unit=mm
